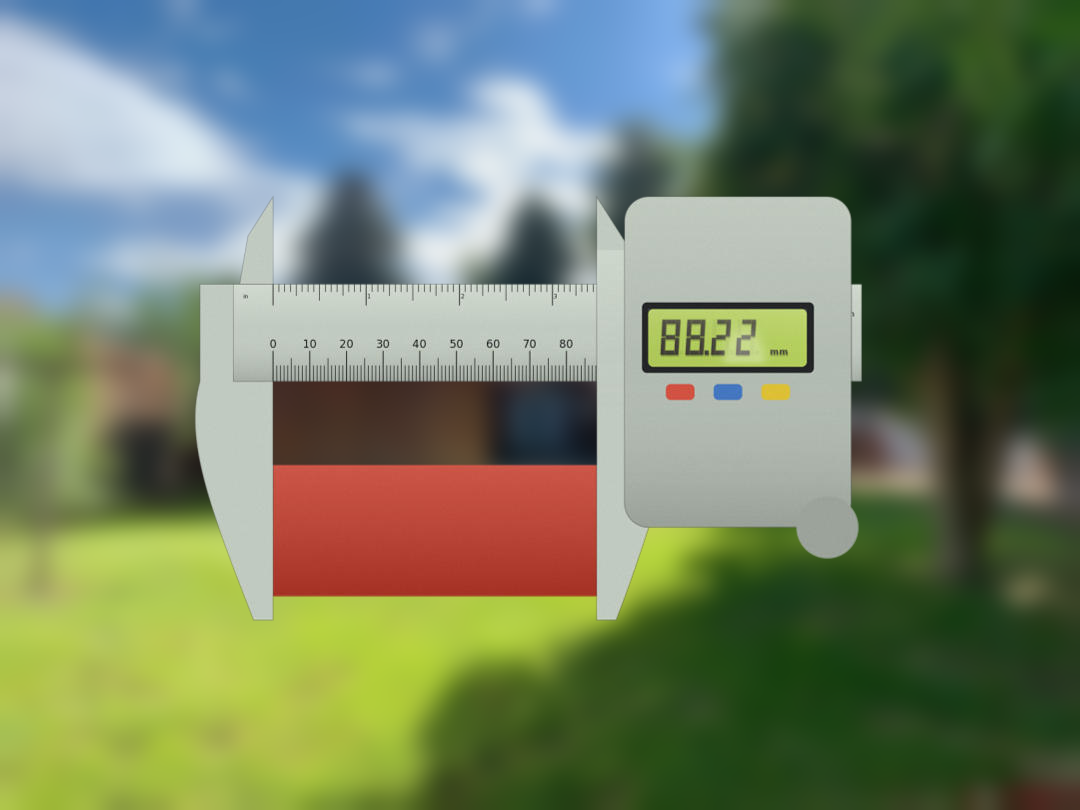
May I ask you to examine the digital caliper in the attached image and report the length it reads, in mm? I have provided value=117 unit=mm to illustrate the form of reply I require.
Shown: value=88.22 unit=mm
